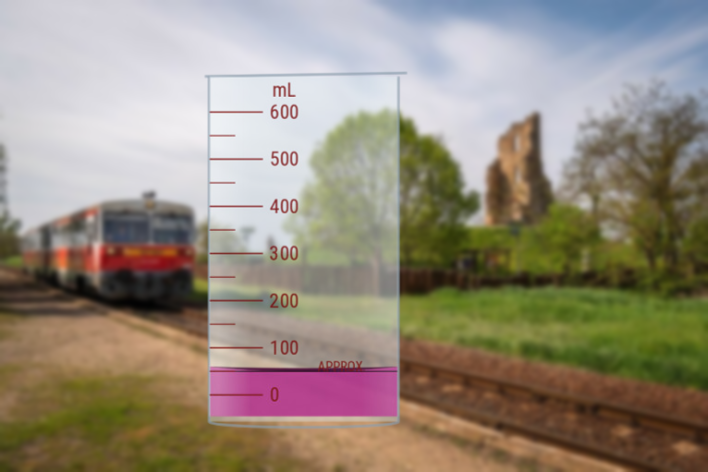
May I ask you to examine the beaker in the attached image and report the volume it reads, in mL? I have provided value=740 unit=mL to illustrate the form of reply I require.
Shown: value=50 unit=mL
